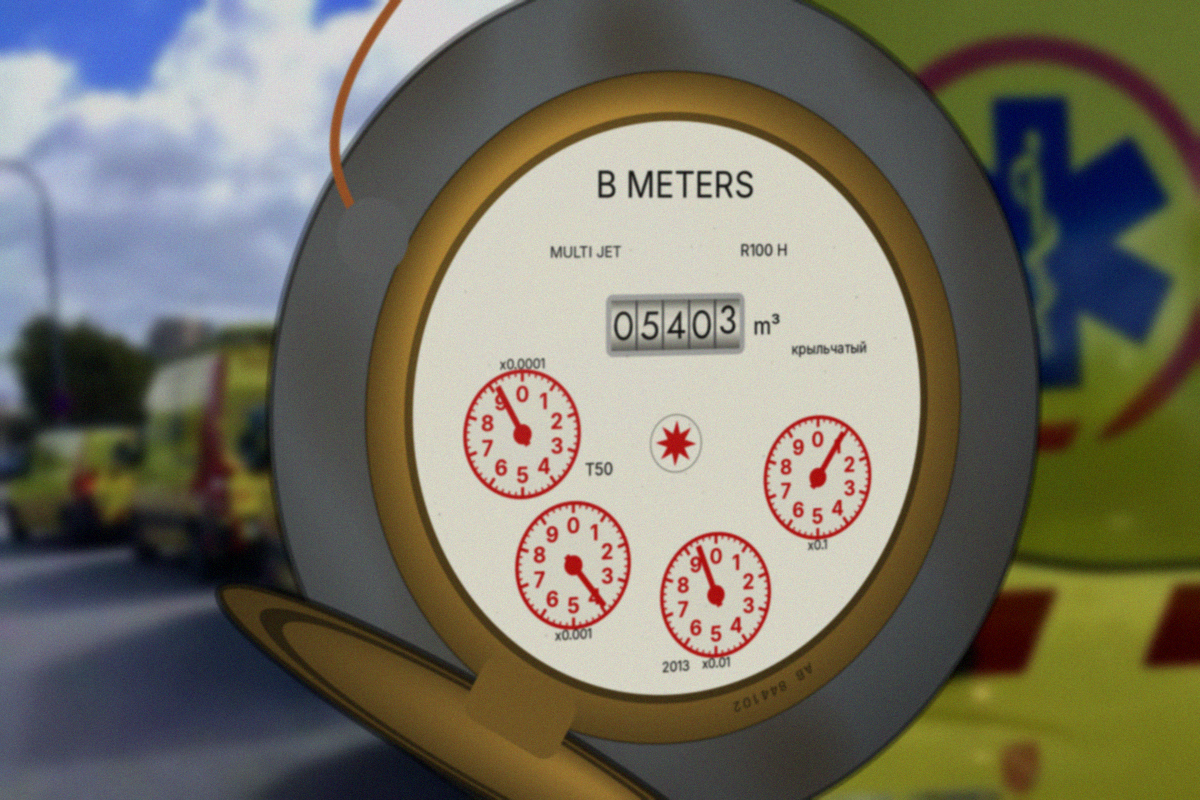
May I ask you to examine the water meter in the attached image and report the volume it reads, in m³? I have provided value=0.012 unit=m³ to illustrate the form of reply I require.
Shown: value=5403.0939 unit=m³
